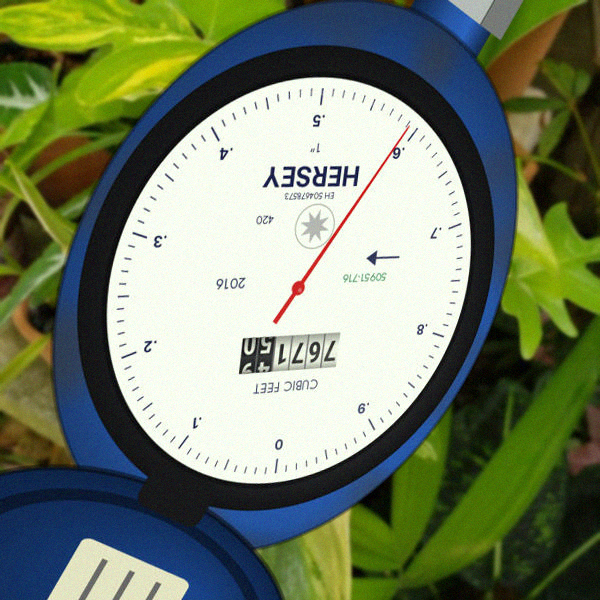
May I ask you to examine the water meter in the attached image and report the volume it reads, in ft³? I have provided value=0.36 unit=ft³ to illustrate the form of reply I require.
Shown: value=767149.59 unit=ft³
